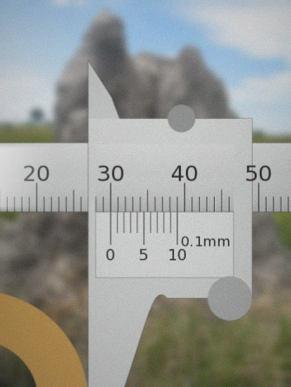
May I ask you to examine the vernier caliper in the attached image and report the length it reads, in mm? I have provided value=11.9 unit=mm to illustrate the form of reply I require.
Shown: value=30.0 unit=mm
